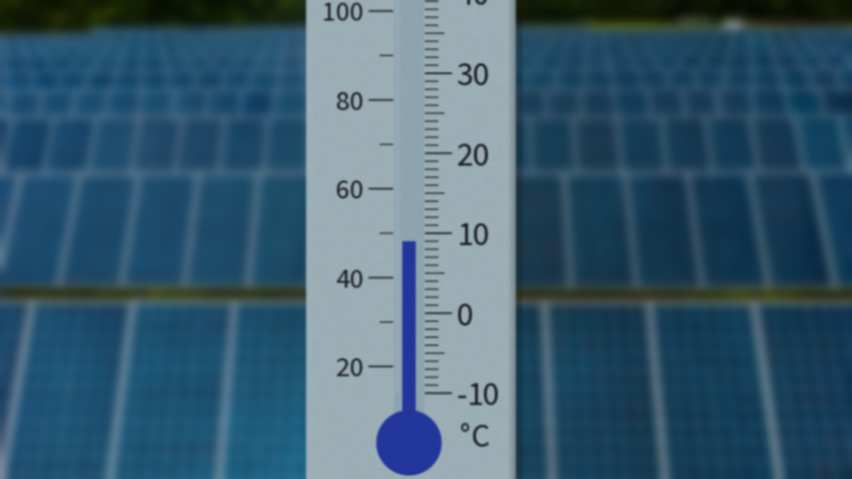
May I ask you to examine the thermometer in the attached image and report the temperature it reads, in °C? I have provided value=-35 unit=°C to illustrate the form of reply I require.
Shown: value=9 unit=°C
